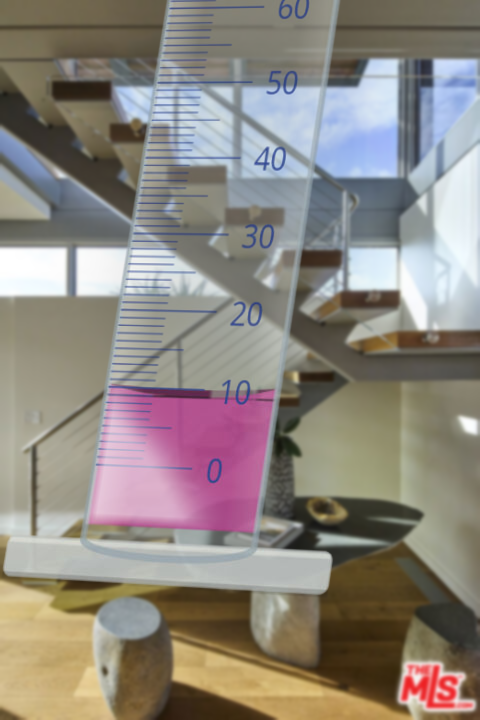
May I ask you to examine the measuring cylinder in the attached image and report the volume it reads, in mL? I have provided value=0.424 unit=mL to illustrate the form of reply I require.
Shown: value=9 unit=mL
